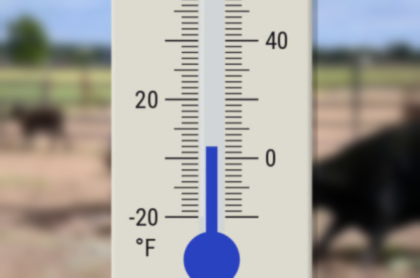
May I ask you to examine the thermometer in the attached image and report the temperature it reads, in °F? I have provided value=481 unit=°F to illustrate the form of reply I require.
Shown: value=4 unit=°F
